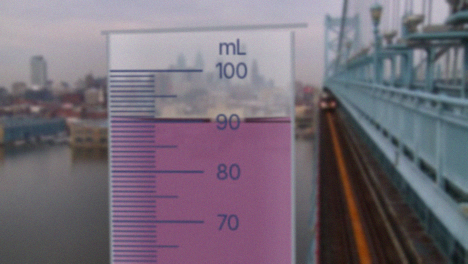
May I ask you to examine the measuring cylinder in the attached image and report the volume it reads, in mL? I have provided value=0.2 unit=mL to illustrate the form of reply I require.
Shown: value=90 unit=mL
